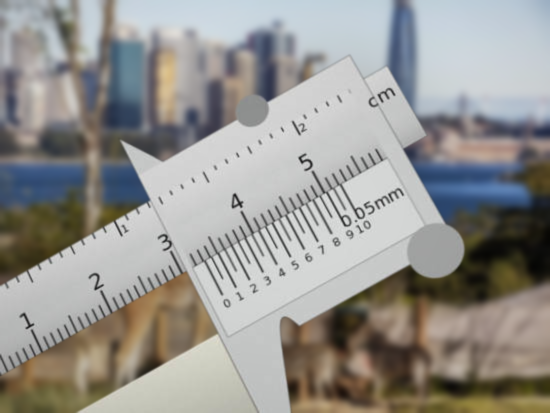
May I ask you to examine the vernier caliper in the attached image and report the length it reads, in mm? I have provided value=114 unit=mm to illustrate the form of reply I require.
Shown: value=33.2 unit=mm
